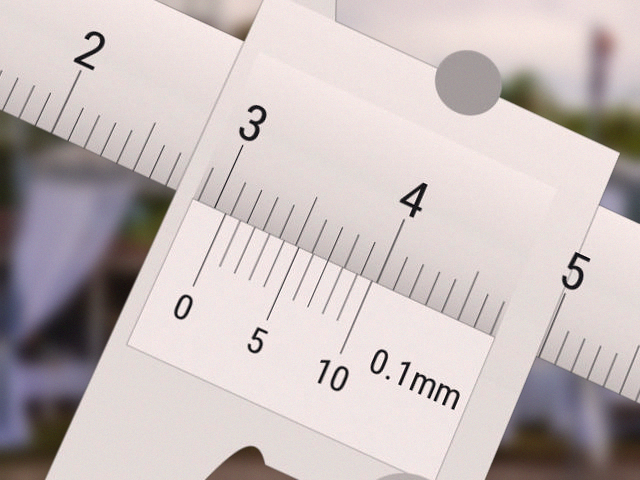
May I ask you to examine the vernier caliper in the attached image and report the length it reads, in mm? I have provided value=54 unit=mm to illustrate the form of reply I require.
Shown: value=30.7 unit=mm
